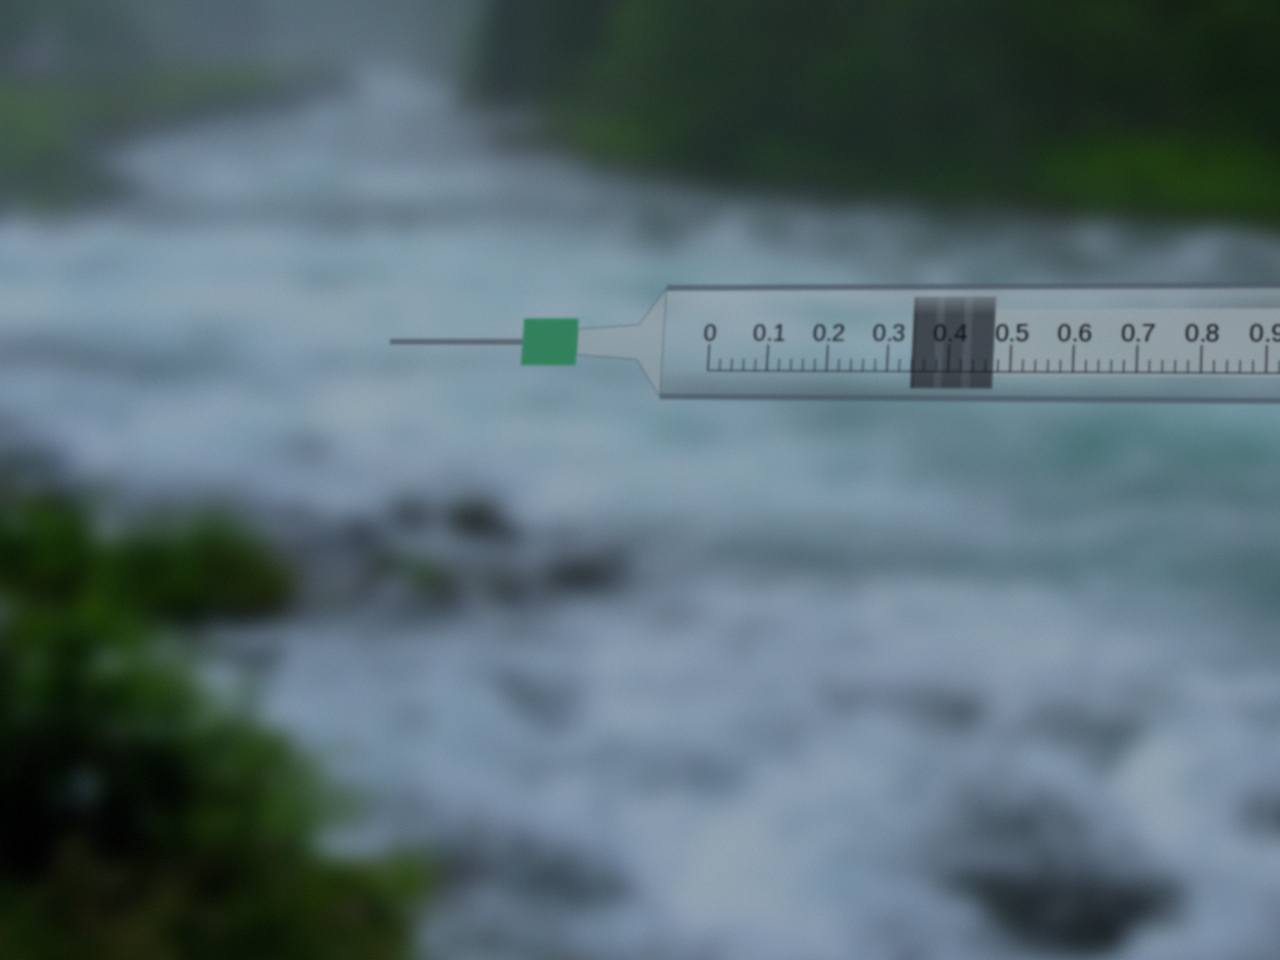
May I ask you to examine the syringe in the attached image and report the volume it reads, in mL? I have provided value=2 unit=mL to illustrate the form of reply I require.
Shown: value=0.34 unit=mL
